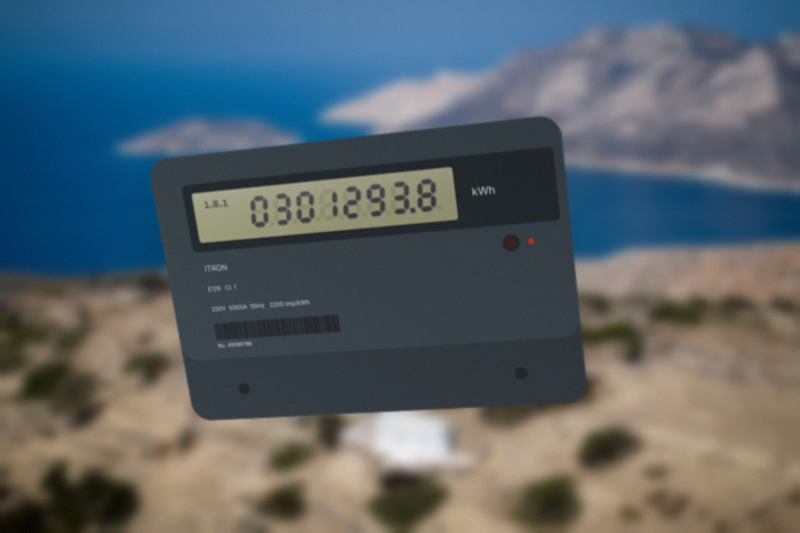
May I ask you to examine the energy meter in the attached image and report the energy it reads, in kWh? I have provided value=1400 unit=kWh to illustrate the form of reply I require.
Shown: value=301293.8 unit=kWh
